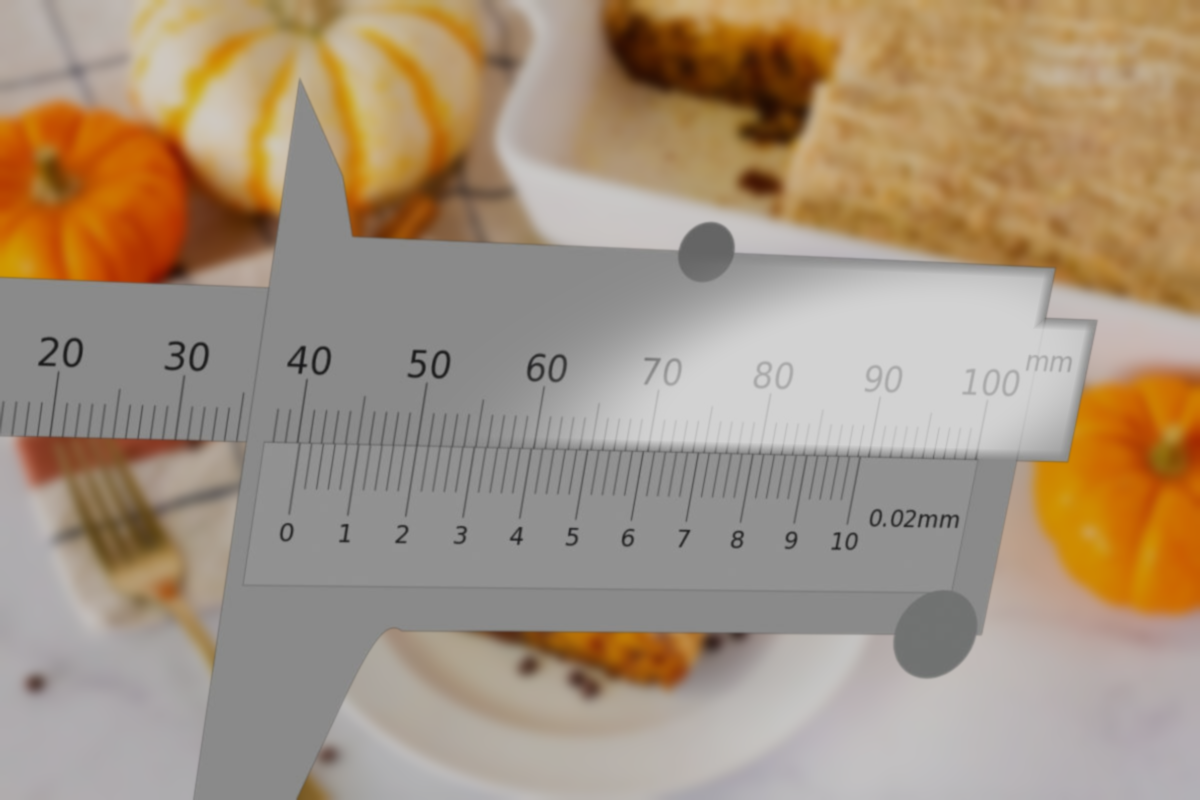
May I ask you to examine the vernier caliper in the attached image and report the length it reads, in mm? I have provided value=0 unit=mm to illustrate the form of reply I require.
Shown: value=40.2 unit=mm
